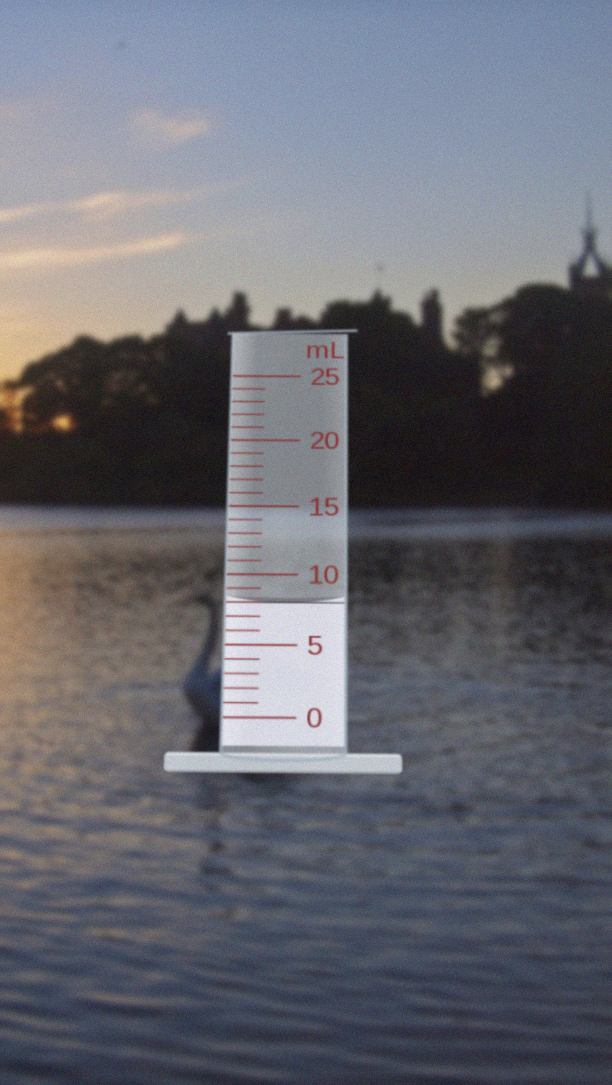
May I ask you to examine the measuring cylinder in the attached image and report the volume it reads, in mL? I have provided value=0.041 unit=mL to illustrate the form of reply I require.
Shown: value=8 unit=mL
